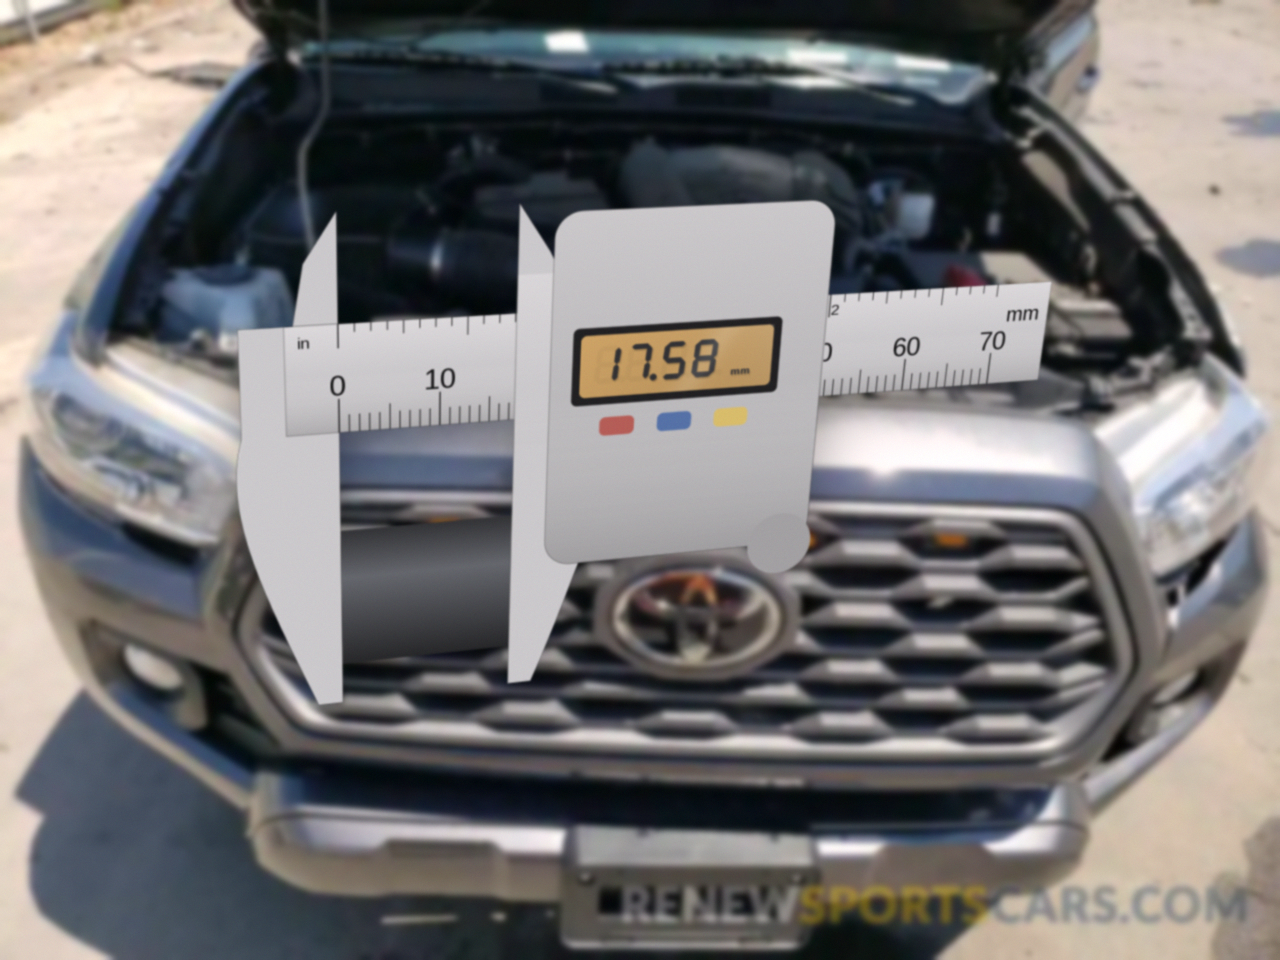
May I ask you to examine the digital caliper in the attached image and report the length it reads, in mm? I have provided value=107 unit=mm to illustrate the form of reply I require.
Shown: value=17.58 unit=mm
